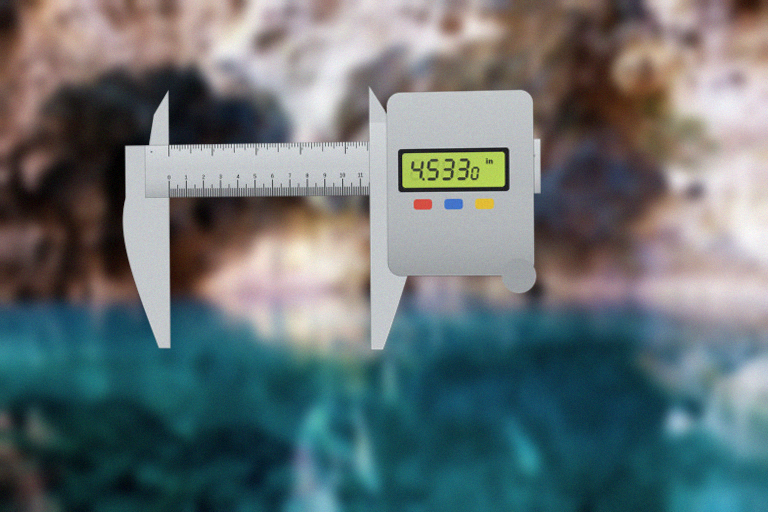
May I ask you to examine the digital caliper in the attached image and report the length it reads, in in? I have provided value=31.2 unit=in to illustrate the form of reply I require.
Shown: value=4.5330 unit=in
